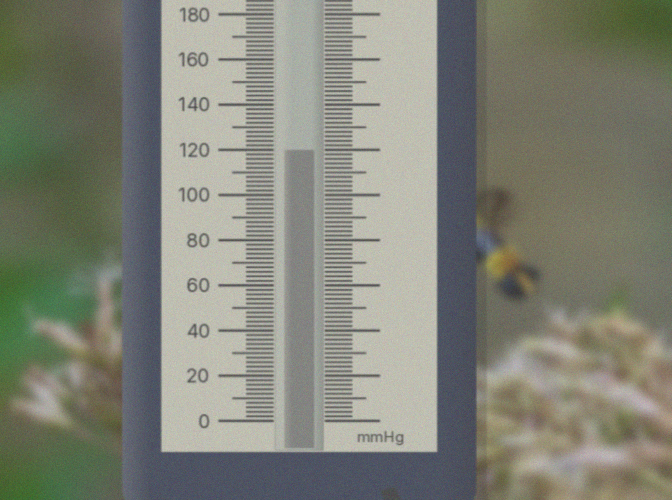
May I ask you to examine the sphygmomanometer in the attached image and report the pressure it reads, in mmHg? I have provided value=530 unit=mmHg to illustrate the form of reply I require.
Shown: value=120 unit=mmHg
